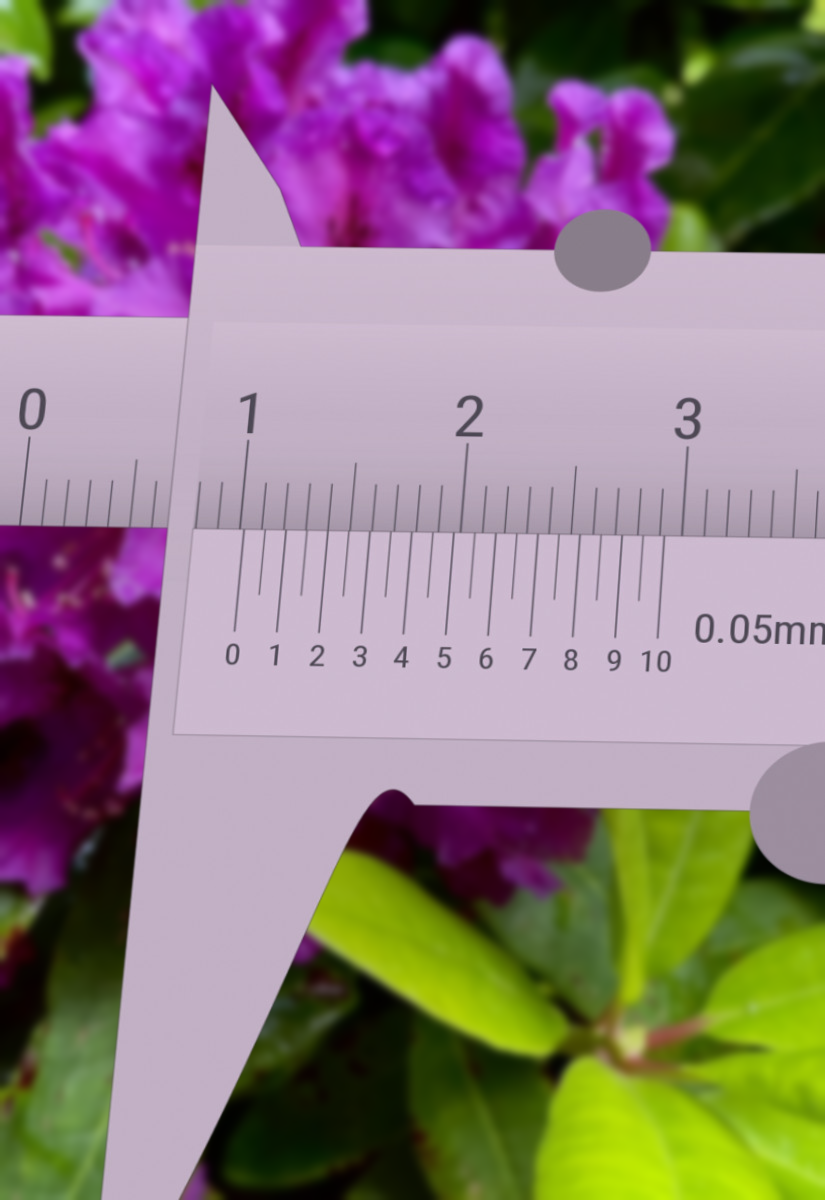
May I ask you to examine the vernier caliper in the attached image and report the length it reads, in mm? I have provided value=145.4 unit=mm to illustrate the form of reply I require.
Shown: value=10.2 unit=mm
